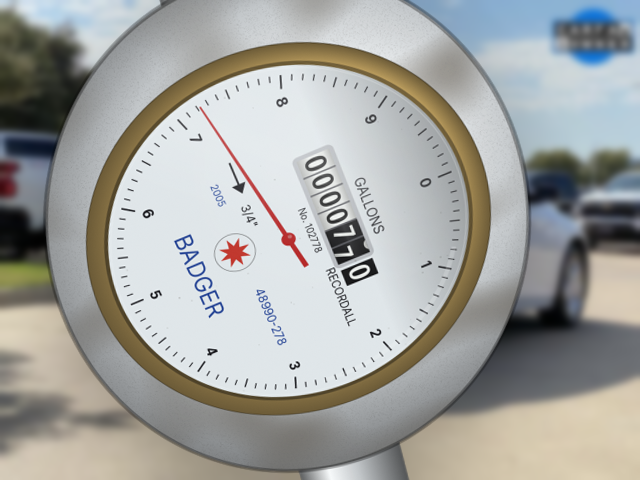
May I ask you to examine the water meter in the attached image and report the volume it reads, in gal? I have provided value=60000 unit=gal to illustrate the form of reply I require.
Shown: value=767.2 unit=gal
